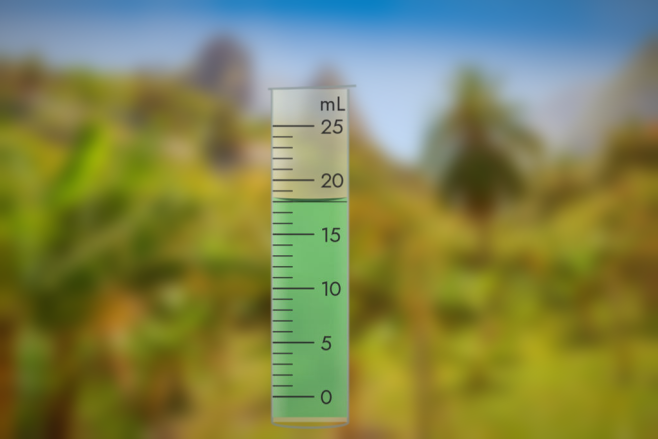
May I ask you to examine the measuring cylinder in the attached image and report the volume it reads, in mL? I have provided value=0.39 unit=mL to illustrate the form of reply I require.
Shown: value=18 unit=mL
